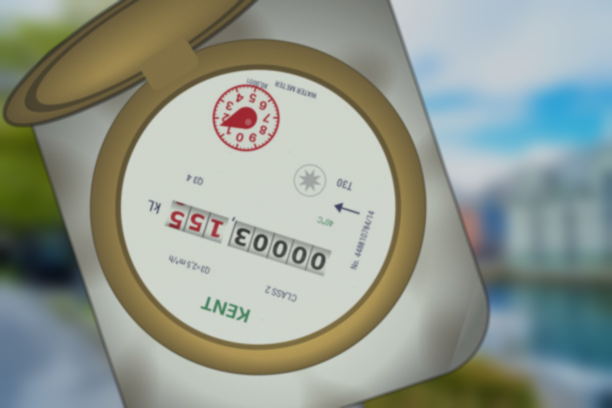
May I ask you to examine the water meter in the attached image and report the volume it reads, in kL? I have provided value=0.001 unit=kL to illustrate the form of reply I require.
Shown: value=3.1551 unit=kL
